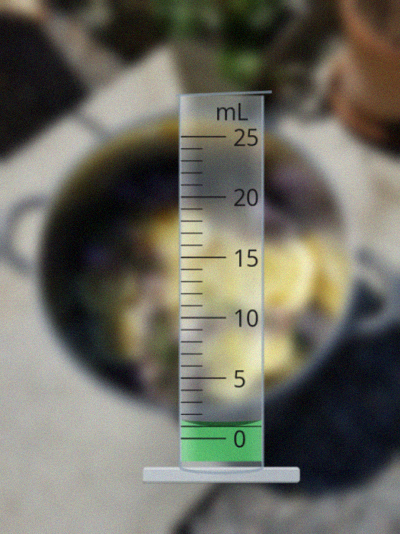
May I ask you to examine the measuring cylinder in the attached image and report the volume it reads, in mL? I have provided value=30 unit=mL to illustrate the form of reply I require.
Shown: value=1 unit=mL
